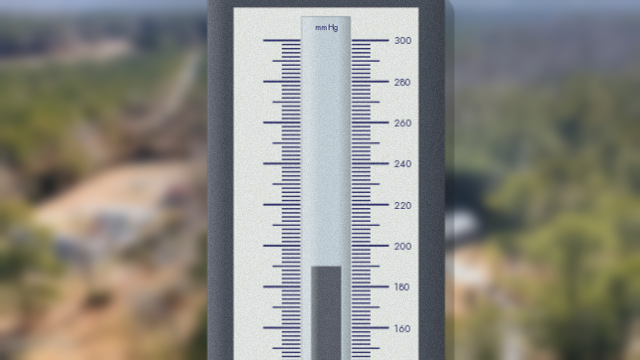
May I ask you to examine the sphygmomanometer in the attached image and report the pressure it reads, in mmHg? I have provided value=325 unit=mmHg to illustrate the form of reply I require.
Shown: value=190 unit=mmHg
